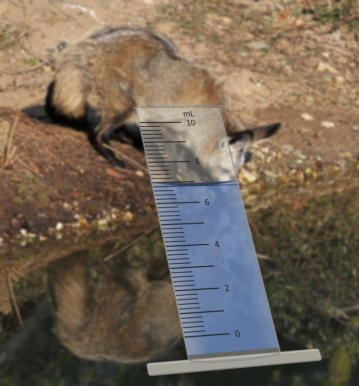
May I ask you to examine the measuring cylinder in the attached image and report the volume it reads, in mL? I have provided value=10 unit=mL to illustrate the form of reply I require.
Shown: value=6.8 unit=mL
